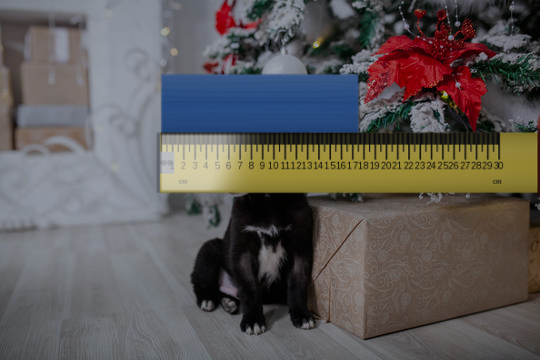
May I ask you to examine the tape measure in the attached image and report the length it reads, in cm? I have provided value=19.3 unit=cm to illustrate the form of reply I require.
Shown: value=17.5 unit=cm
